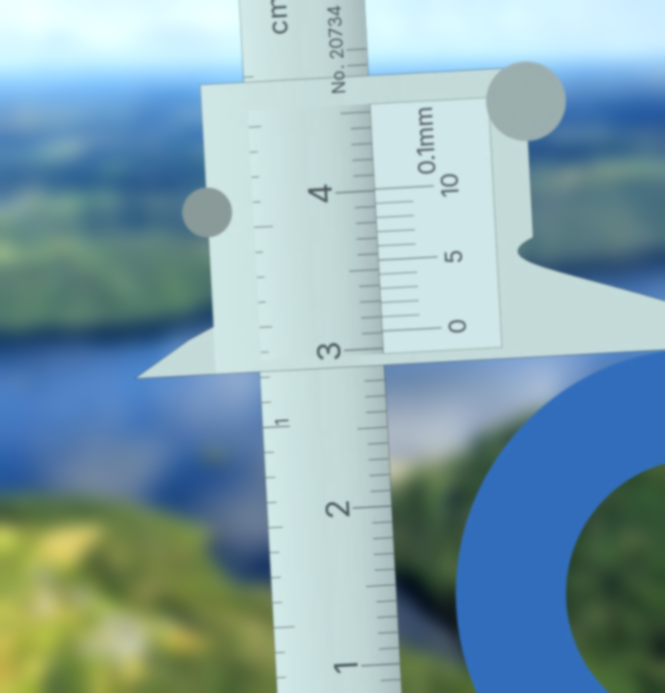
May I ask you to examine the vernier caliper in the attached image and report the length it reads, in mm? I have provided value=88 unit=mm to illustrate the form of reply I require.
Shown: value=31.1 unit=mm
